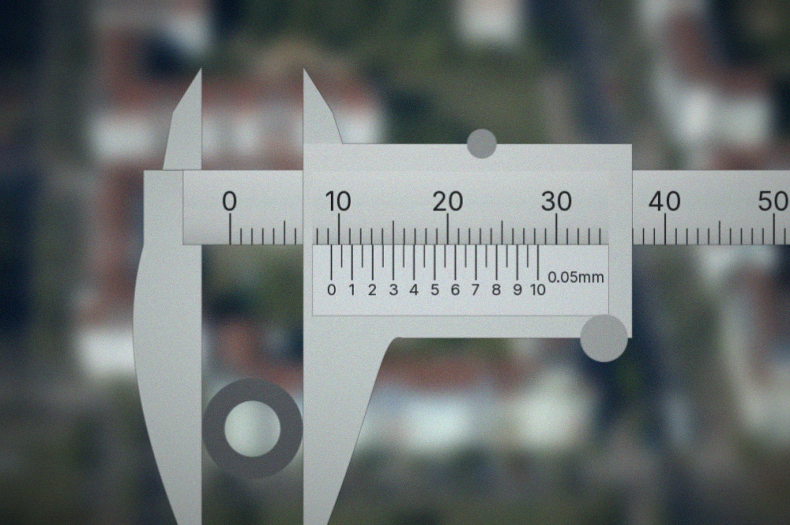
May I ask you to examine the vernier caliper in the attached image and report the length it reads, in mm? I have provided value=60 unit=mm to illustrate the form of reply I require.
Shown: value=9.3 unit=mm
